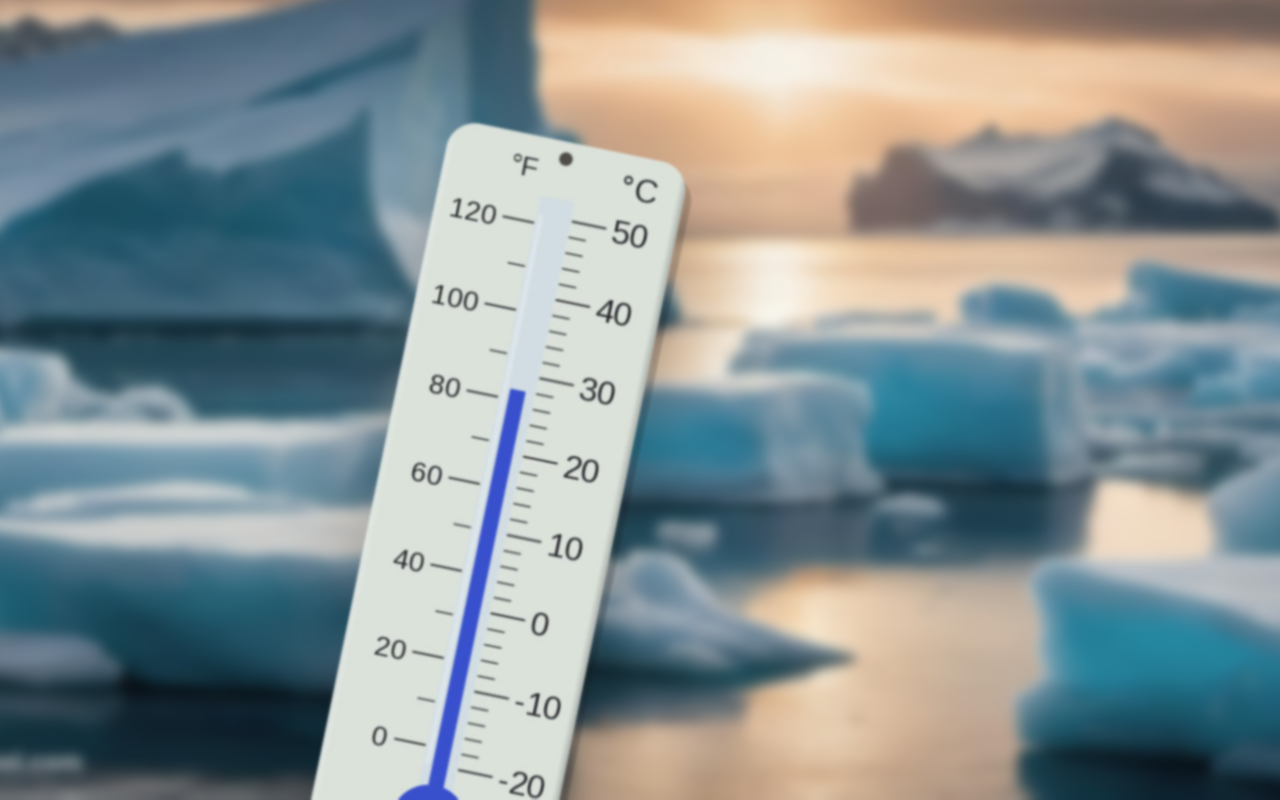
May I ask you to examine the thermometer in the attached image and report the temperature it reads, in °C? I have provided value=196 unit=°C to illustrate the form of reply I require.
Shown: value=28 unit=°C
